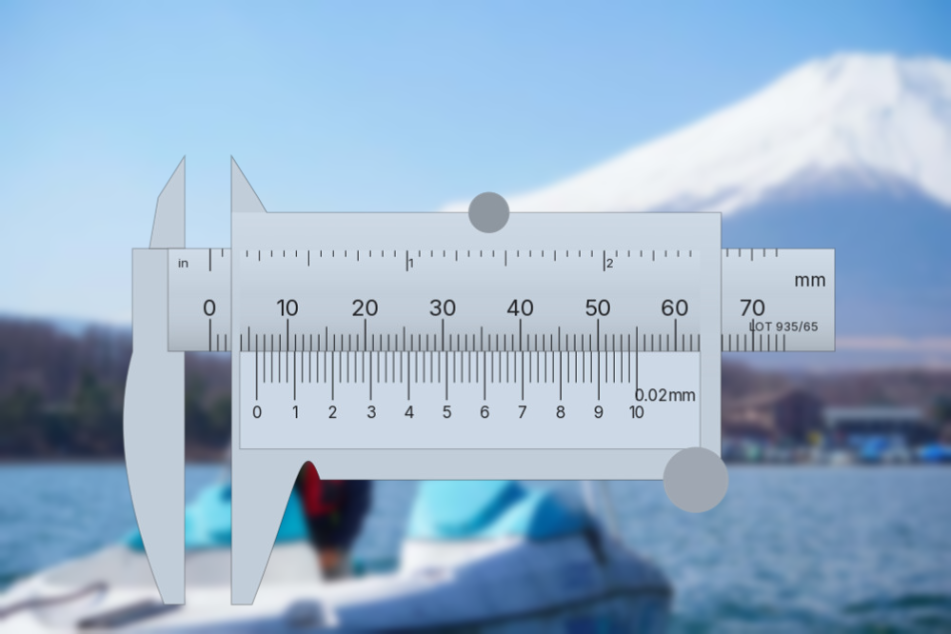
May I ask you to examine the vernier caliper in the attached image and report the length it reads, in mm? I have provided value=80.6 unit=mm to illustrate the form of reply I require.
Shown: value=6.0 unit=mm
